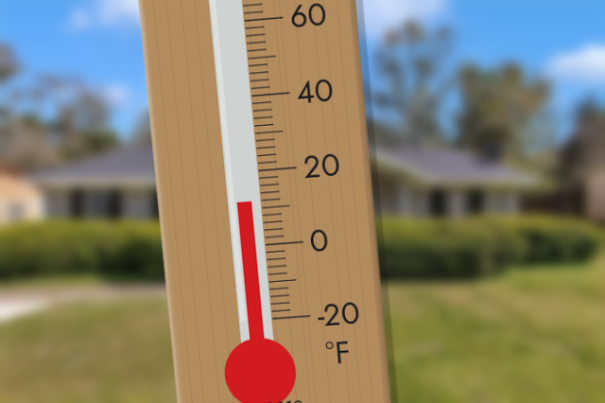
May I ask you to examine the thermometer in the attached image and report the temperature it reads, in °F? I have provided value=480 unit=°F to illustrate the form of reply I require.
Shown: value=12 unit=°F
